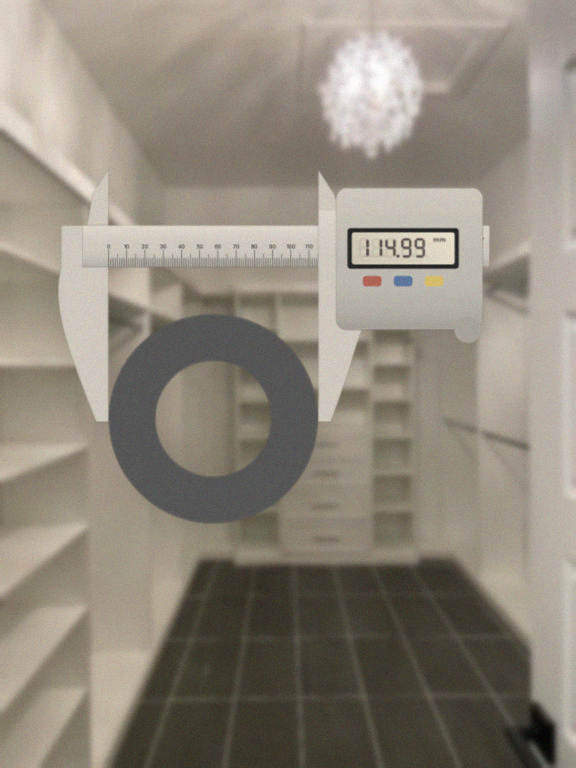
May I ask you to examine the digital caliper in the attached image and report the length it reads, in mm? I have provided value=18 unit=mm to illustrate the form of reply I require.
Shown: value=114.99 unit=mm
